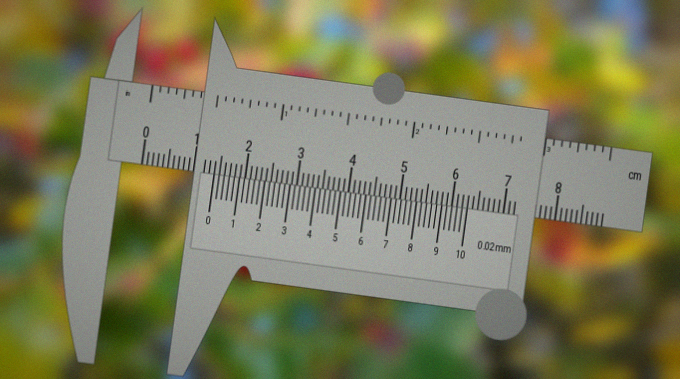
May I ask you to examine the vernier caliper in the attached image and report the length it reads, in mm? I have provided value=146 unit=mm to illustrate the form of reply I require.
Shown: value=14.0 unit=mm
